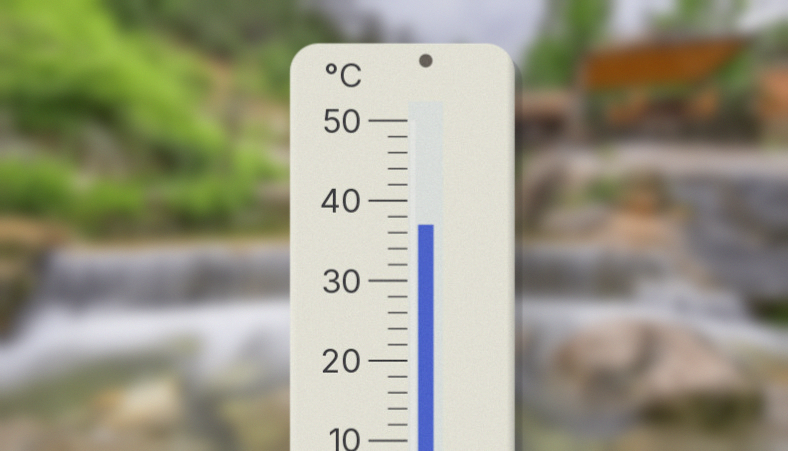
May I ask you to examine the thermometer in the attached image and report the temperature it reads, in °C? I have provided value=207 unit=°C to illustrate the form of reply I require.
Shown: value=37 unit=°C
